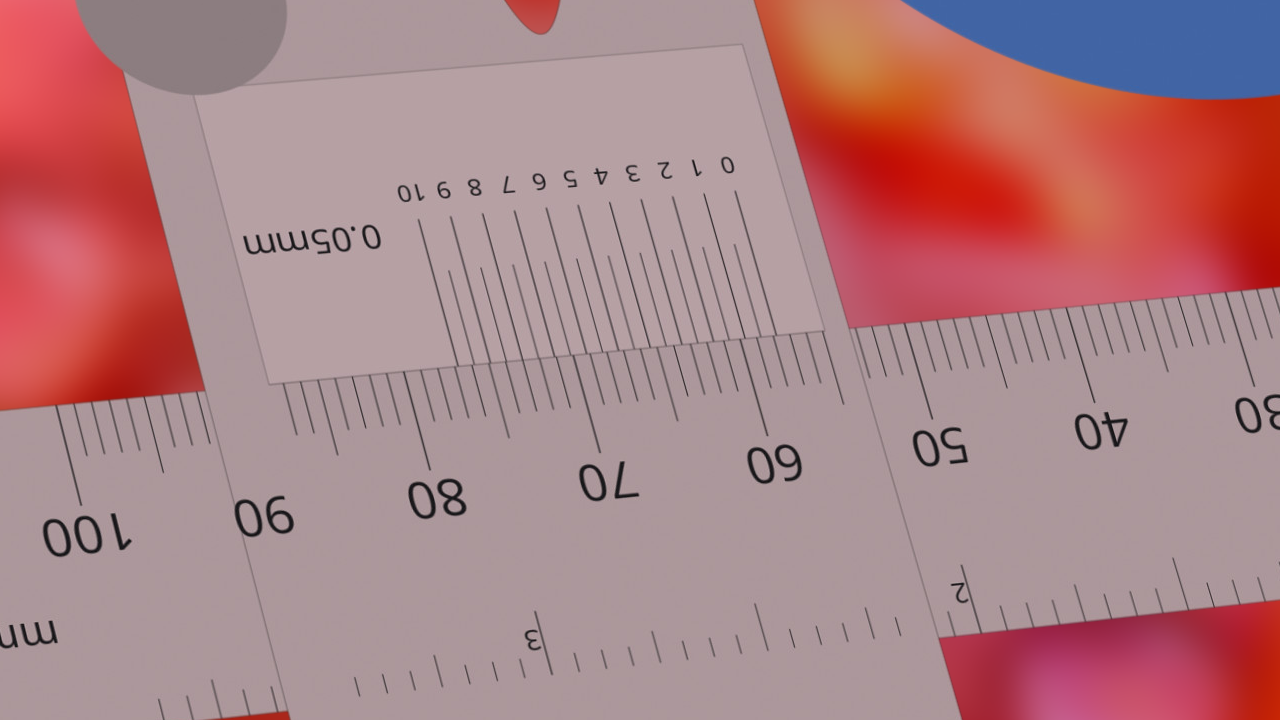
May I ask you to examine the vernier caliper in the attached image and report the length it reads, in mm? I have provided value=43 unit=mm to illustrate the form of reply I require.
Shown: value=57.8 unit=mm
